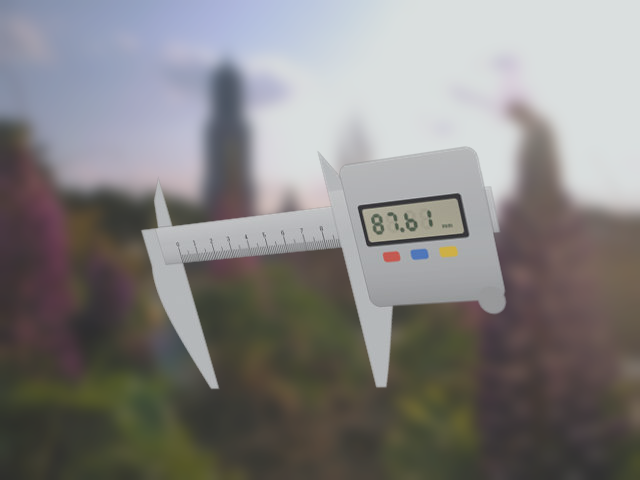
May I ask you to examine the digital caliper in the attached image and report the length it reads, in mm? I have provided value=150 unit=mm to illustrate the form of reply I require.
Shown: value=87.61 unit=mm
